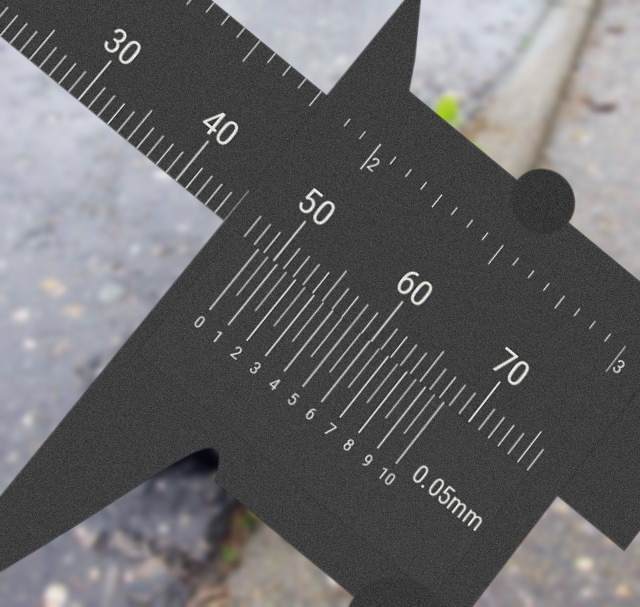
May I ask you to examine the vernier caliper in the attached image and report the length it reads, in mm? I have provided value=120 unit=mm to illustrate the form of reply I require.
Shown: value=48.5 unit=mm
